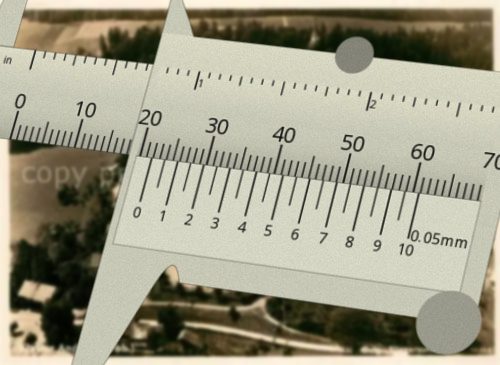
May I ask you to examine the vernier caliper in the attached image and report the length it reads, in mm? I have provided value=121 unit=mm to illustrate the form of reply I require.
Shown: value=21.8 unit=mm
